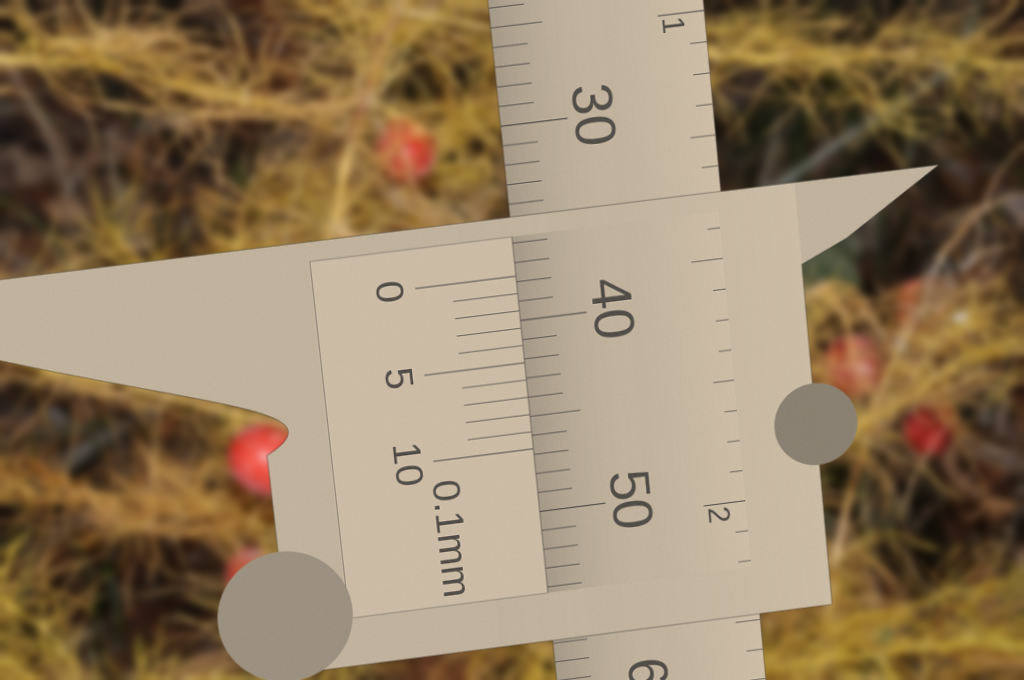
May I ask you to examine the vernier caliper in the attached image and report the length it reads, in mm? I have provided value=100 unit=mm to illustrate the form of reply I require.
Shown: value=37.7 unit=mm
